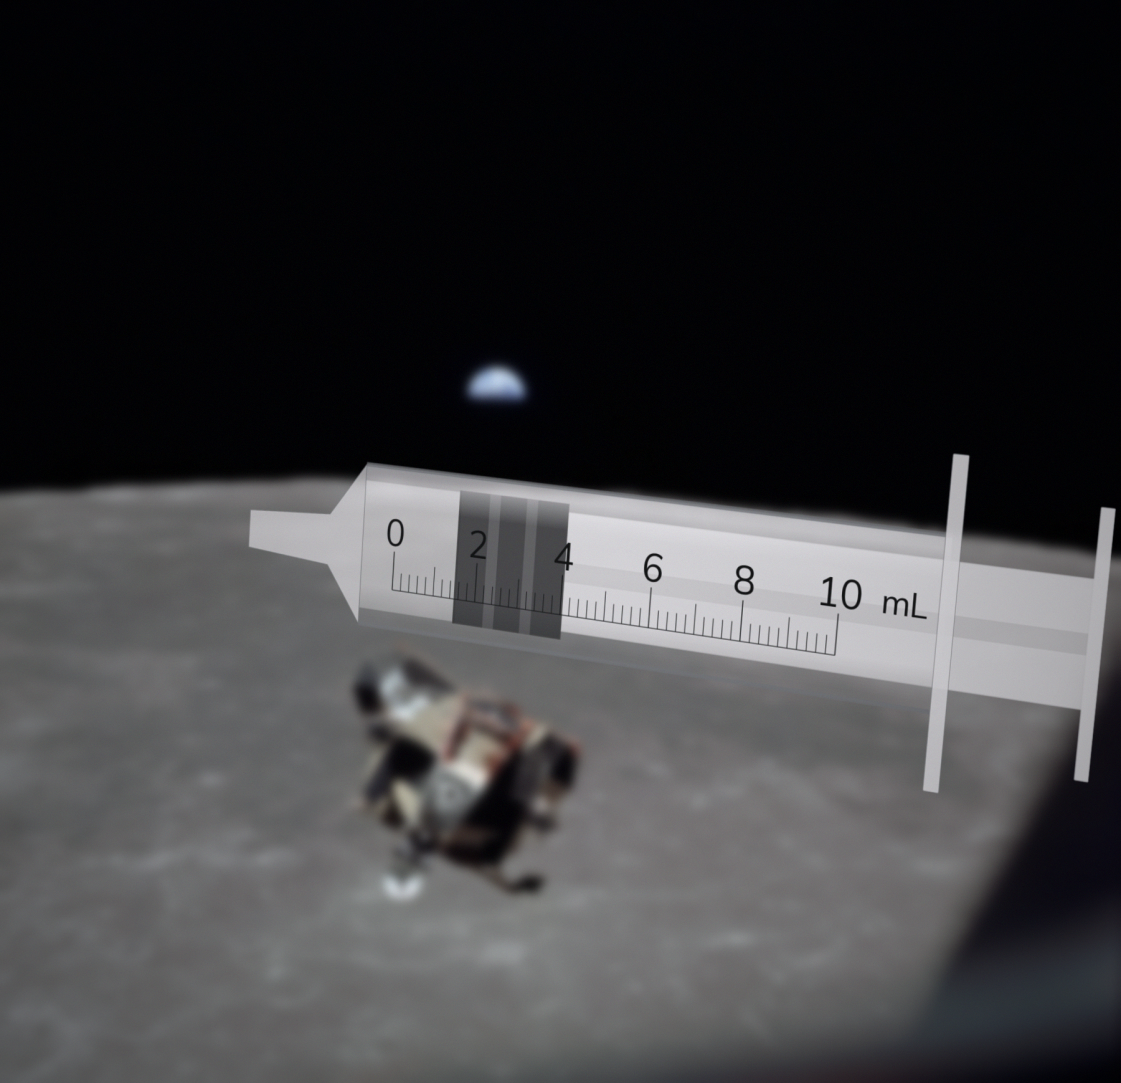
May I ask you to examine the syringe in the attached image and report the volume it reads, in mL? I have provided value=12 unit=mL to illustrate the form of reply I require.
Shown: value=1.5 unit=mL
